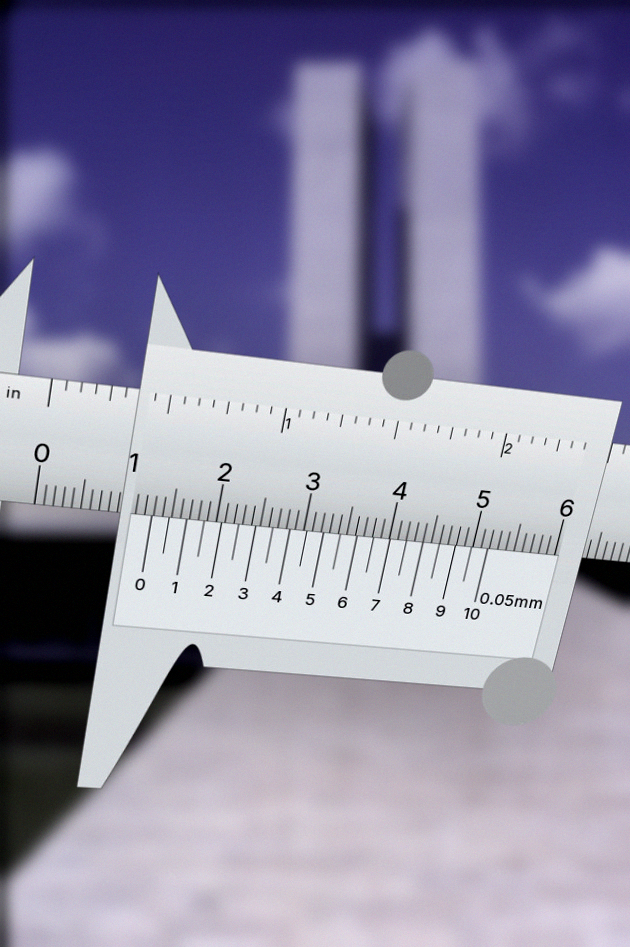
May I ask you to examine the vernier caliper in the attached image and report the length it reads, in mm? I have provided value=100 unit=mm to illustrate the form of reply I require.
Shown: value=12.8 unit=mm
